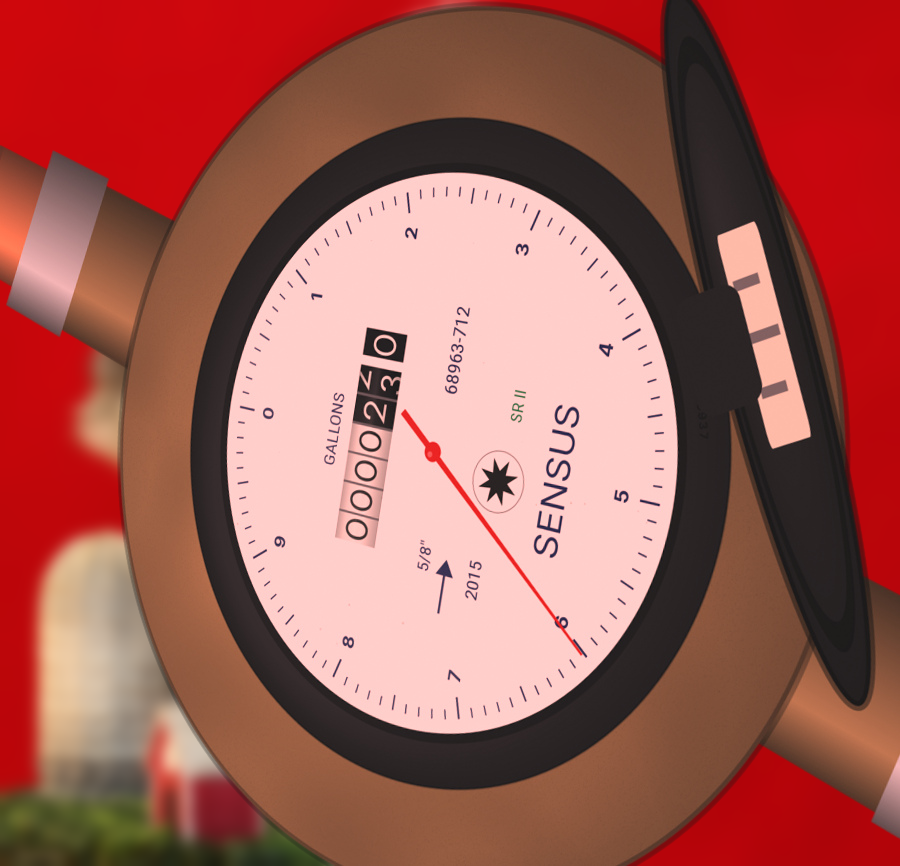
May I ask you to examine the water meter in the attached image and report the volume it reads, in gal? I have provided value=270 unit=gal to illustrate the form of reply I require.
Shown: value=226.0 unit=gal
